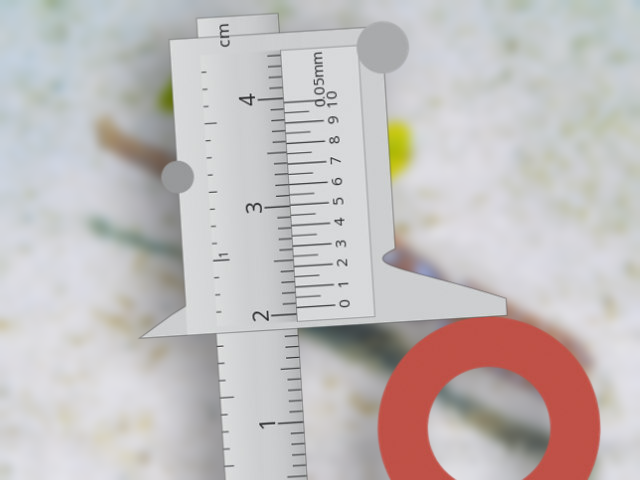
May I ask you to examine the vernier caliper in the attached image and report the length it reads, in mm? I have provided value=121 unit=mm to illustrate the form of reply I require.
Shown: value=20.6 unit=mm
